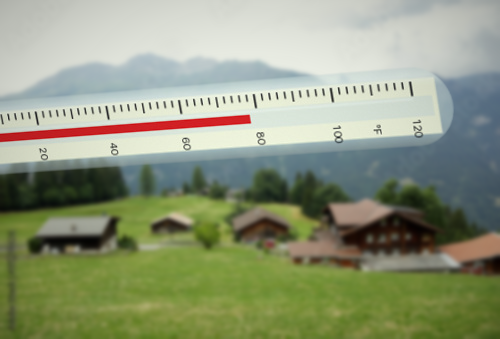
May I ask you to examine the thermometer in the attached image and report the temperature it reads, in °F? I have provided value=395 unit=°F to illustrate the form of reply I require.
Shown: value=78 unit=°F
